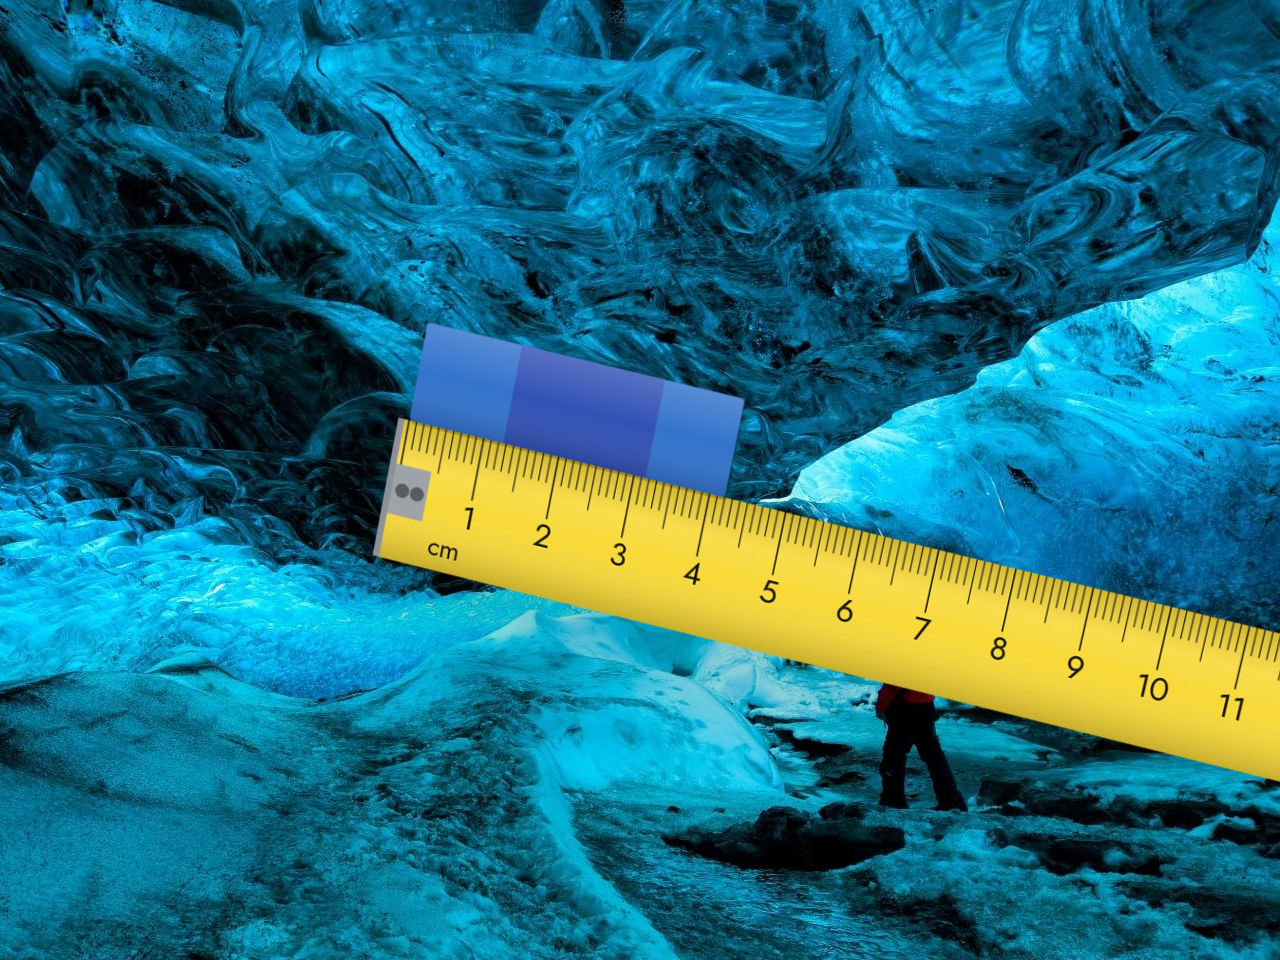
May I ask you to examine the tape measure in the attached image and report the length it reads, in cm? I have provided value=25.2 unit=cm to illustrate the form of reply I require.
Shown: value=4.2 unit=cm
